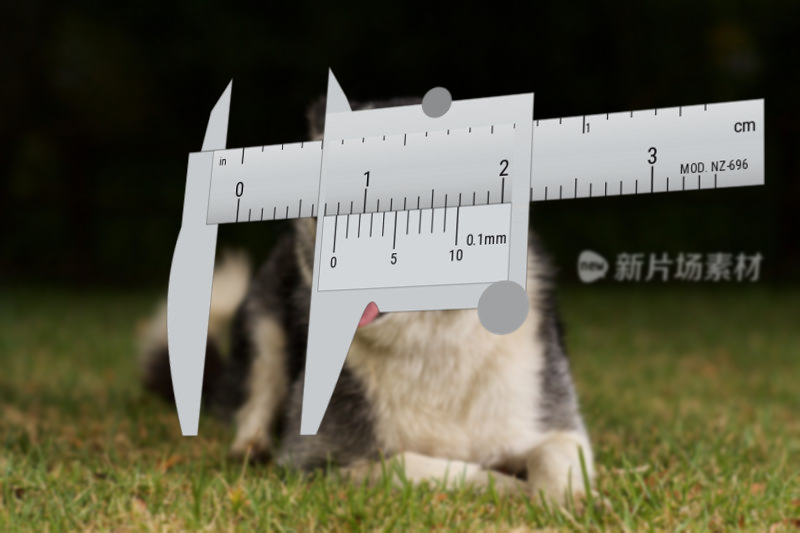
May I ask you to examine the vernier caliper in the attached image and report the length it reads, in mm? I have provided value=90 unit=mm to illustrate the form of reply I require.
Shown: value=7.9 unit=mm
